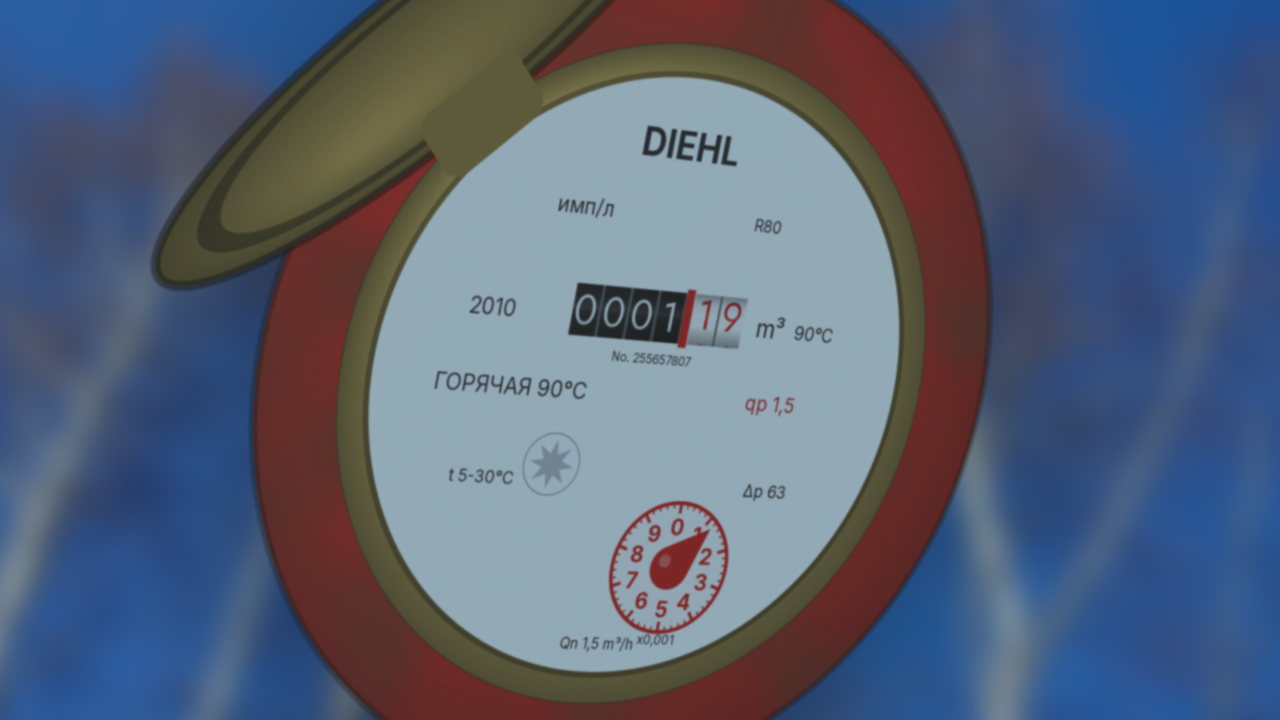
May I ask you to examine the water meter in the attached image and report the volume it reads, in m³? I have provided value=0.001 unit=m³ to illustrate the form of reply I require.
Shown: value=1.191 unit=m³
